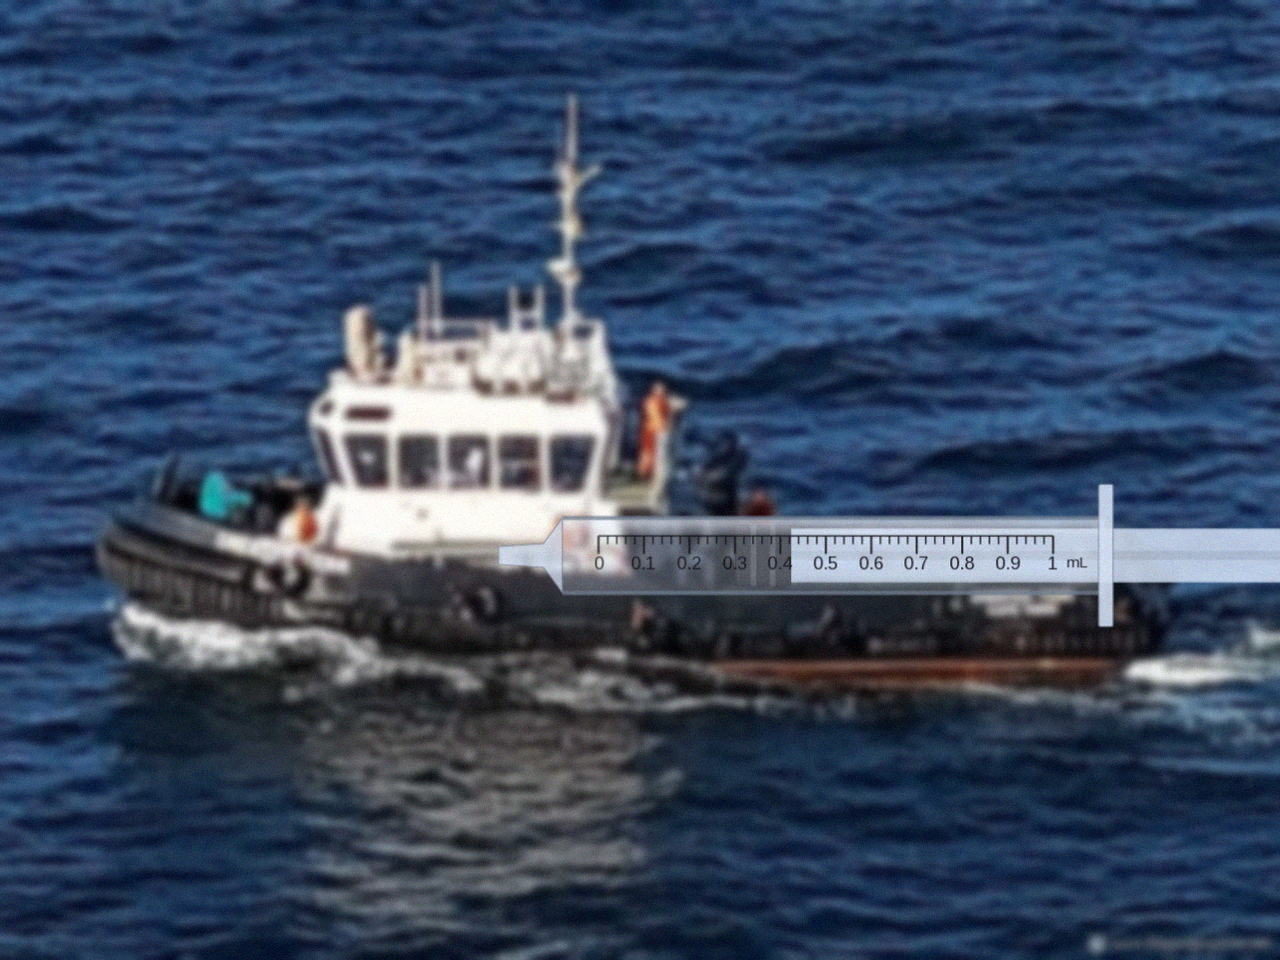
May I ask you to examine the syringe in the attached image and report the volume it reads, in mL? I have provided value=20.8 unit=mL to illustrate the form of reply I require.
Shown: value=0.3 unit=mL
